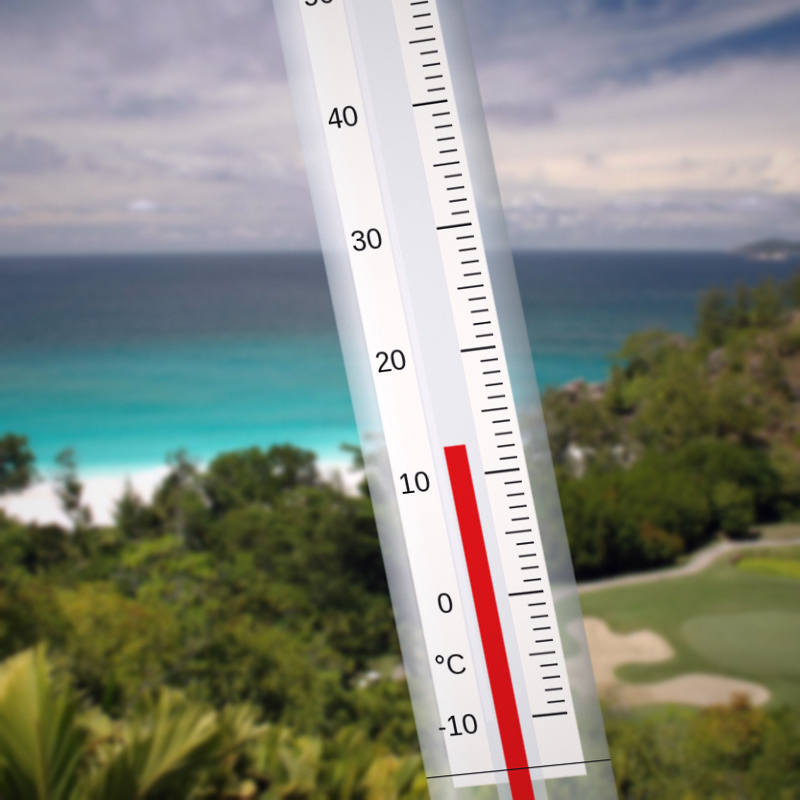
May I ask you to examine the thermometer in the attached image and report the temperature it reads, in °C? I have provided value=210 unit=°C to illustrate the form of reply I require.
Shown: value=12.5 unit=°C
